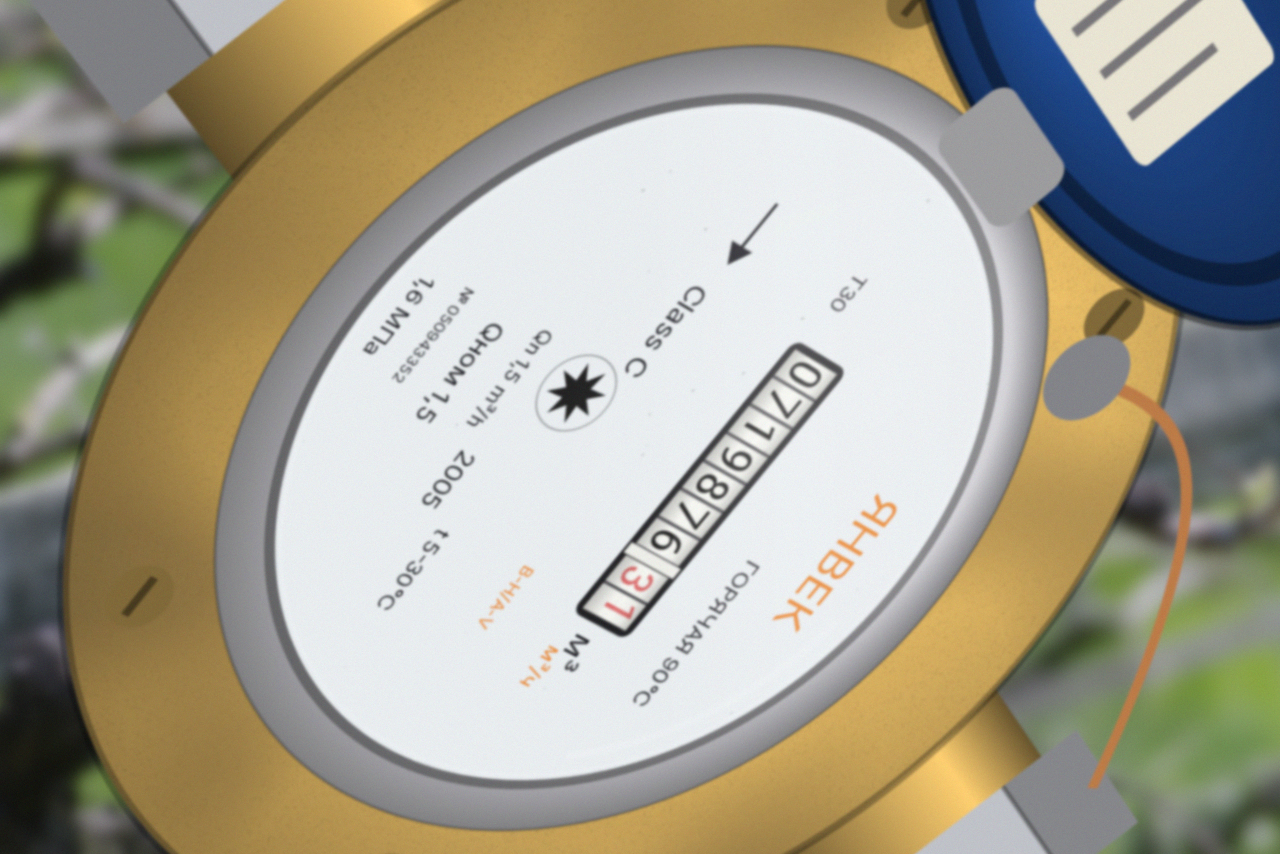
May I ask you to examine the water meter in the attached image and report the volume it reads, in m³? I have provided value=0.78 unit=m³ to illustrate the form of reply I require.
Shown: value=719876.31 unit=m³
